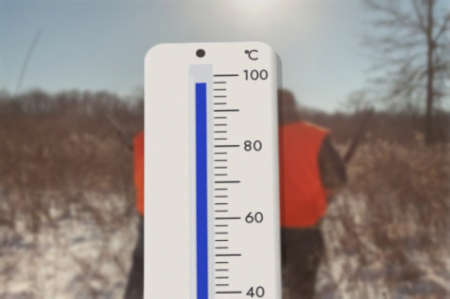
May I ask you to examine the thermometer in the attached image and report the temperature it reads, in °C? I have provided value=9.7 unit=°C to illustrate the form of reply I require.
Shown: value=98 unit=°C
